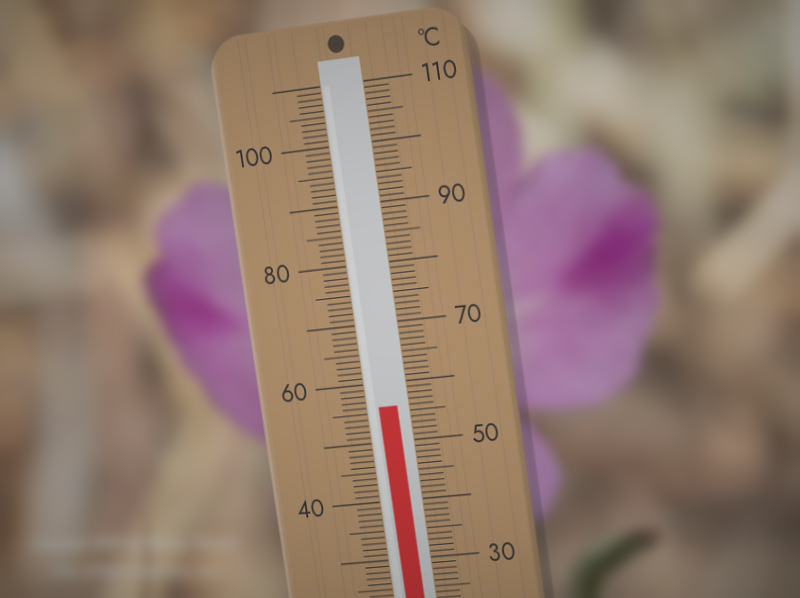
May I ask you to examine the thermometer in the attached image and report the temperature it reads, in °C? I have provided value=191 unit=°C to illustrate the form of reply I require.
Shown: value=56 unit=°C
